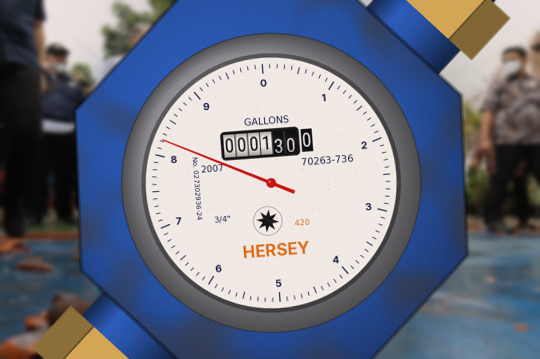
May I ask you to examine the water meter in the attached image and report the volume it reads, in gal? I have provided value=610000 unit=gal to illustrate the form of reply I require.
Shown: value=1298.2 unit=gal
